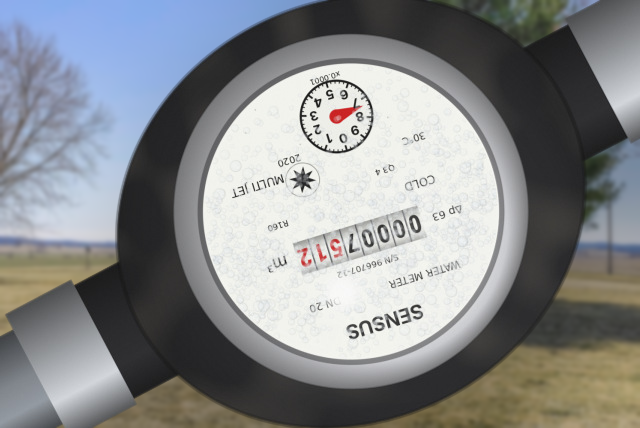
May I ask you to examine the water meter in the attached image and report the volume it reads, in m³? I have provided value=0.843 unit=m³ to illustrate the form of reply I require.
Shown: value=7.5127 unit=m³
